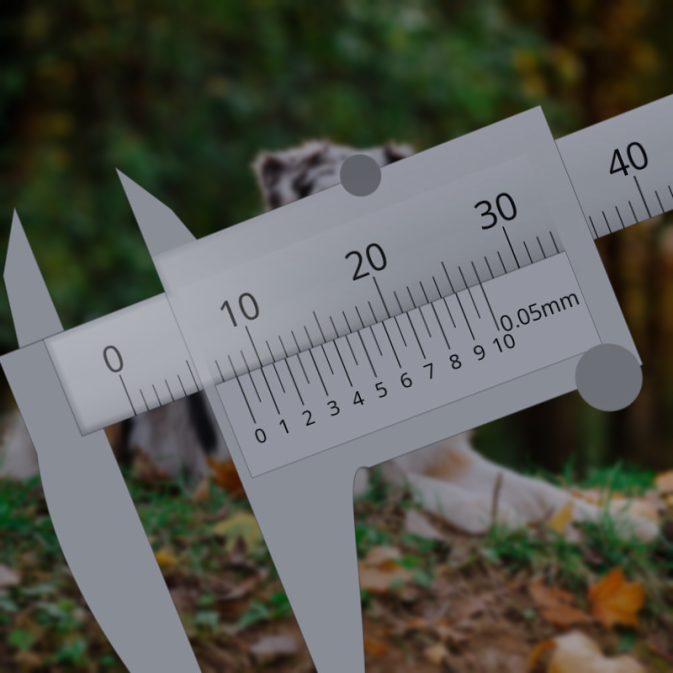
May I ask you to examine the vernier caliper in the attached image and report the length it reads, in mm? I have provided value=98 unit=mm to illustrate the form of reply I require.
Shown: value=8.0 unit=mm
